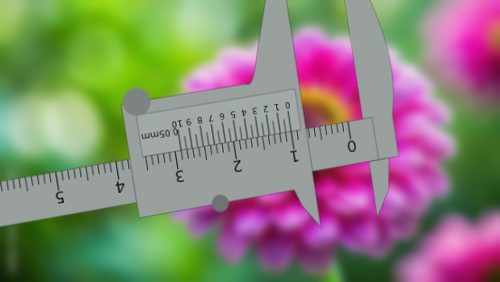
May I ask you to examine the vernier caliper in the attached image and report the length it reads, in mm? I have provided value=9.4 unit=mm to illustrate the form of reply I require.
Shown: value=10.0 unit=mm
